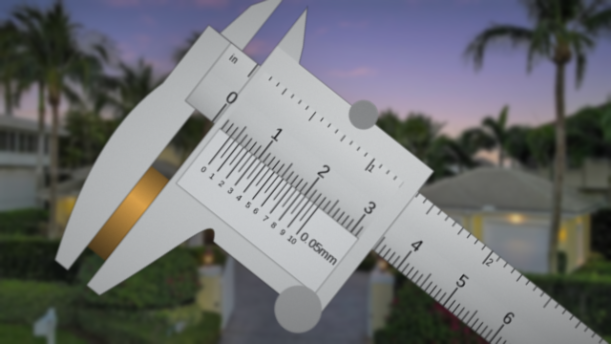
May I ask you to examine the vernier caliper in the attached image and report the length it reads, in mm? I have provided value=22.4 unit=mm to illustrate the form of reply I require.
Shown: value=4.0 unit=mm
